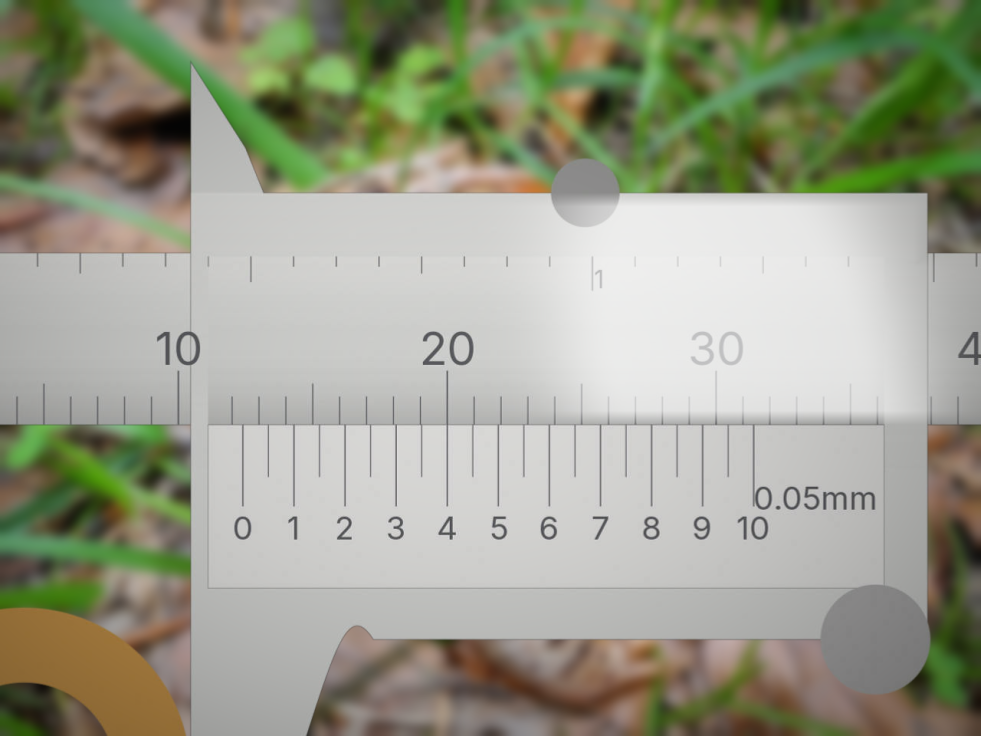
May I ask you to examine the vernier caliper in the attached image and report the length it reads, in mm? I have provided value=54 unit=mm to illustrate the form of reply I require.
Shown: value=12.40 unit=mm
